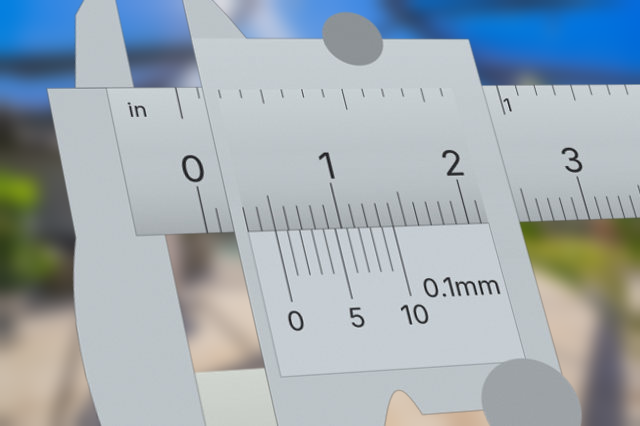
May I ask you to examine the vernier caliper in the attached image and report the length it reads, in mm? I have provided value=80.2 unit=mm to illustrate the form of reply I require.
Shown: value=5.0 unit=mm
